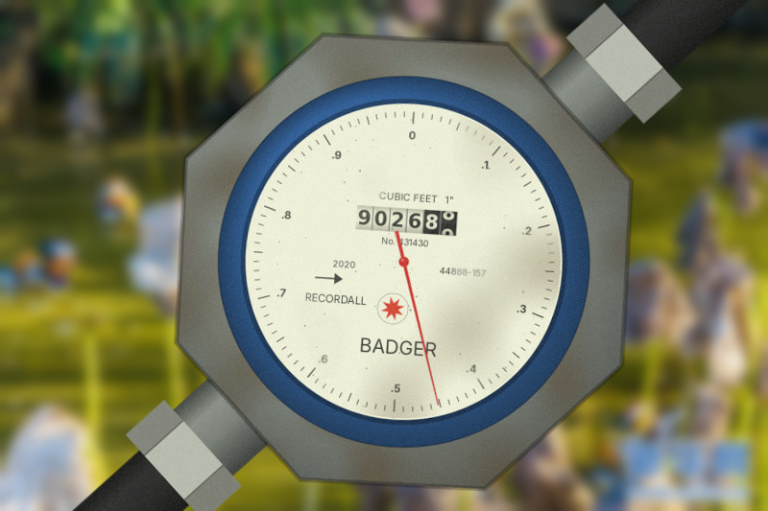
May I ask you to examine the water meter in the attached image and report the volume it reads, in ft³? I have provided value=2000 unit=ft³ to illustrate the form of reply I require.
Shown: value=902688.45 unit=ft³
